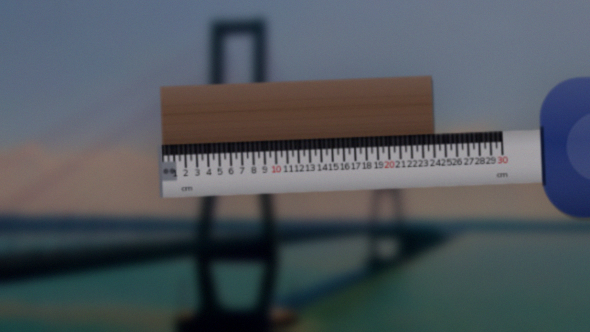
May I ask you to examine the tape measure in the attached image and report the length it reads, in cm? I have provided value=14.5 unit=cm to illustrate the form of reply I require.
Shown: value=24 unit=cm
